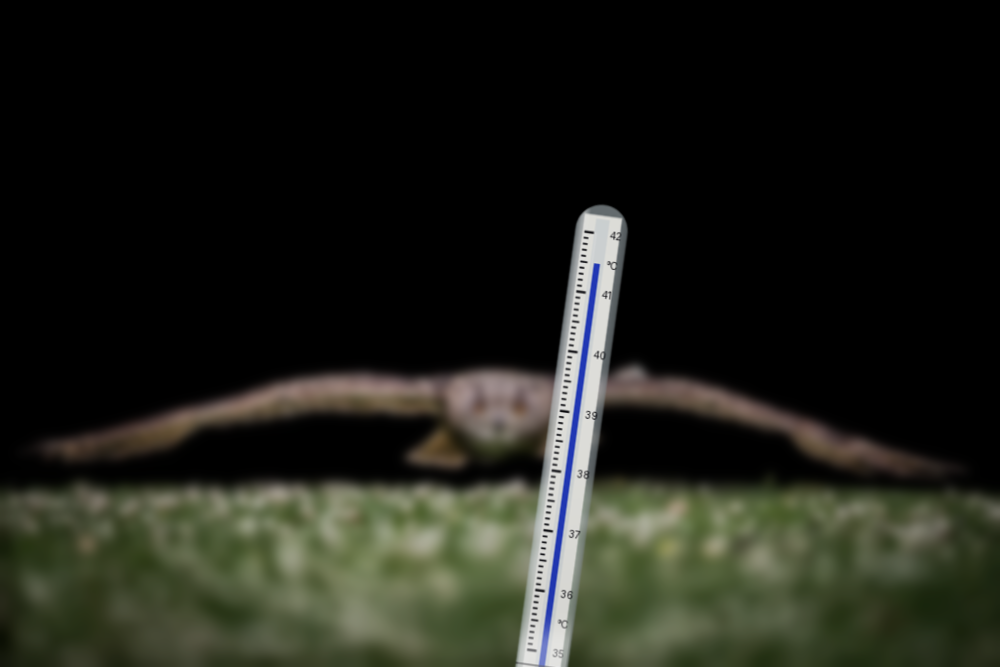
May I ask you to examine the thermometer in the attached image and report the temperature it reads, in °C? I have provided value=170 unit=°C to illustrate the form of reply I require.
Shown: value=41.5 unit=°C
